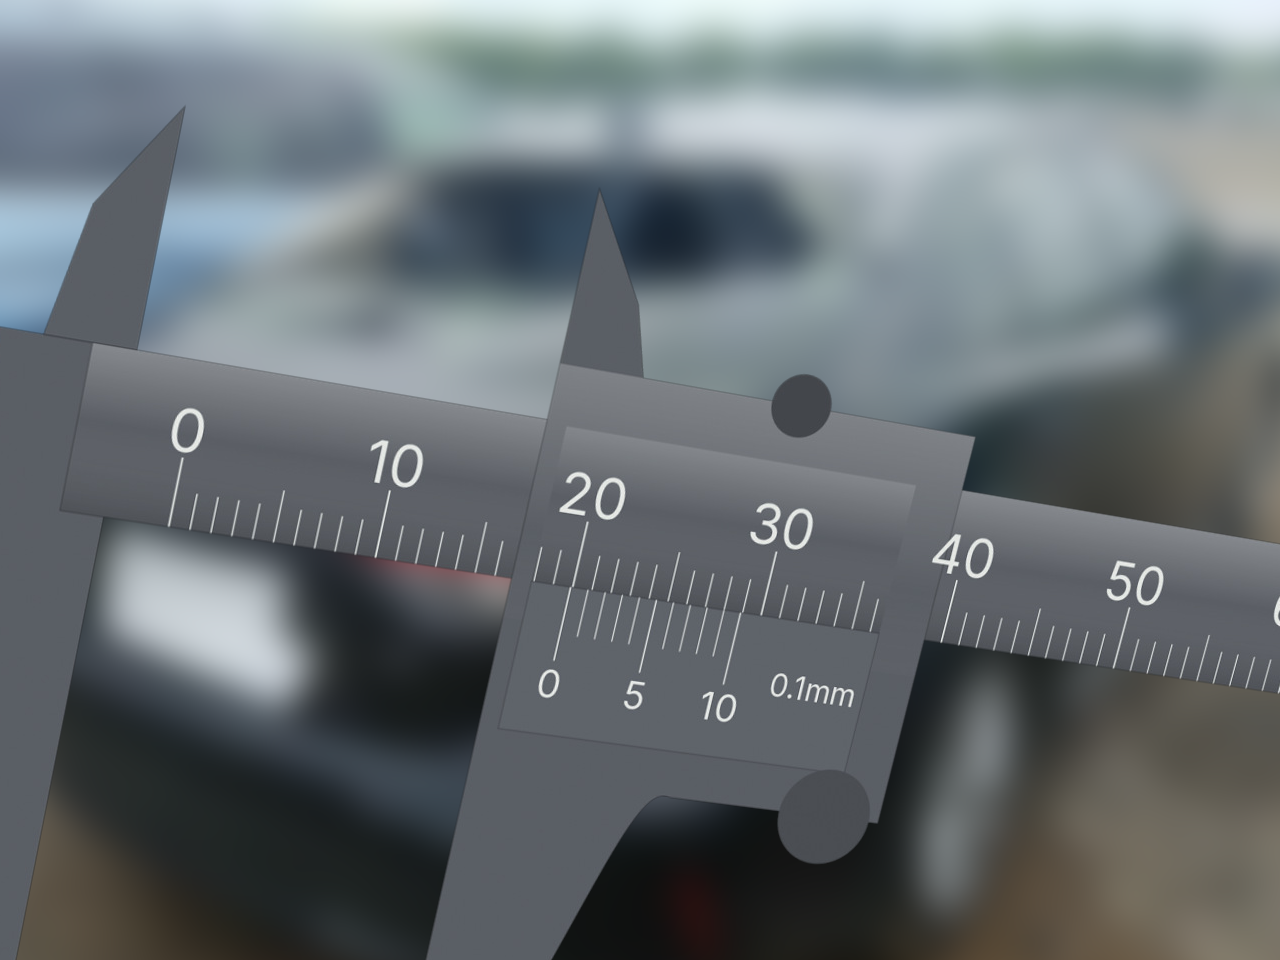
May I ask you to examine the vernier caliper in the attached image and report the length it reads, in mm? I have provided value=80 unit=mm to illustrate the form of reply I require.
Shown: value=19.9 unit=mm
